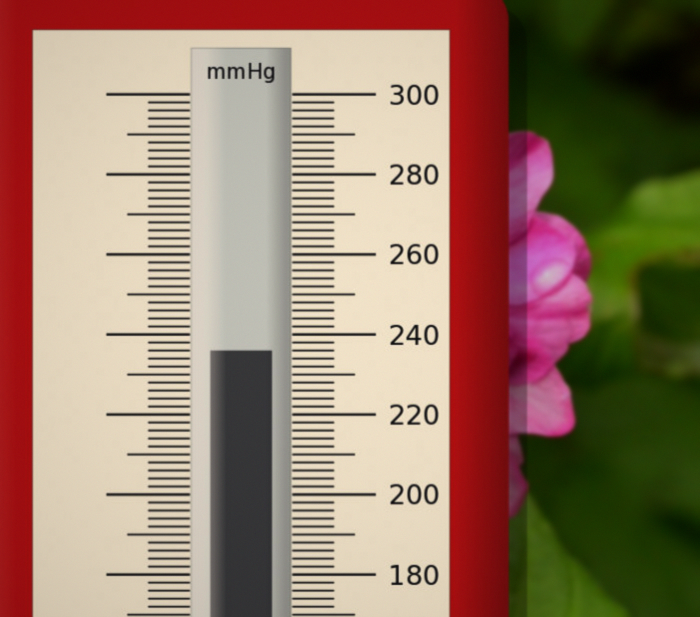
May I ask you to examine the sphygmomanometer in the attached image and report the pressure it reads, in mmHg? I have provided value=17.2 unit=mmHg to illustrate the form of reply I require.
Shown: value=236 unit=mmHg
